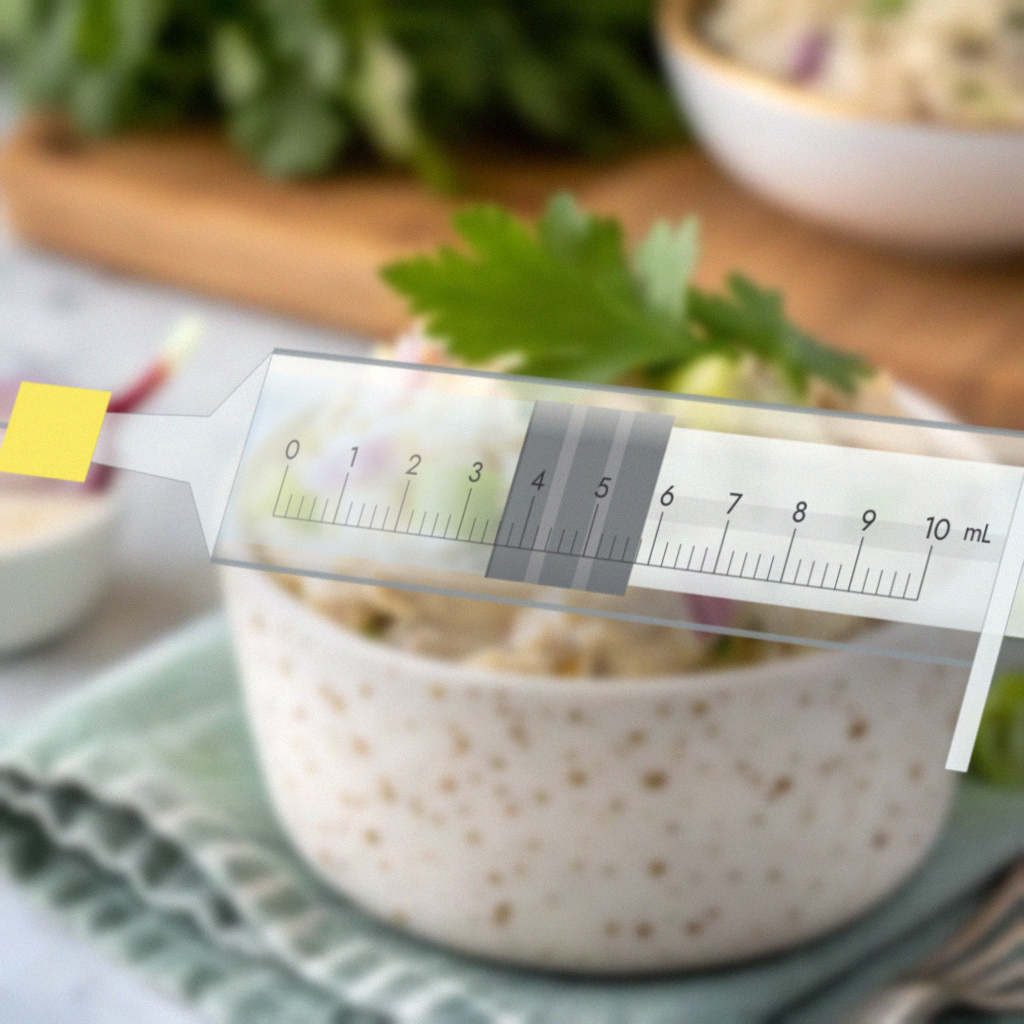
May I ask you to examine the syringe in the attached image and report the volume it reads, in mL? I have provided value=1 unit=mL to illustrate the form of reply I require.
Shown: value=3.6 unit=mL
